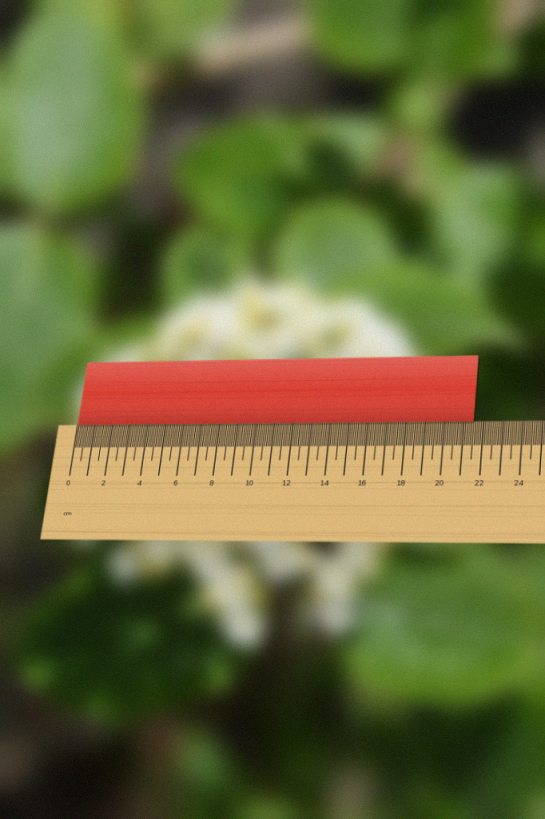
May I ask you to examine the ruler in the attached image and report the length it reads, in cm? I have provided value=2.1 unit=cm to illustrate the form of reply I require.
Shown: value=21.5 unit=cm
